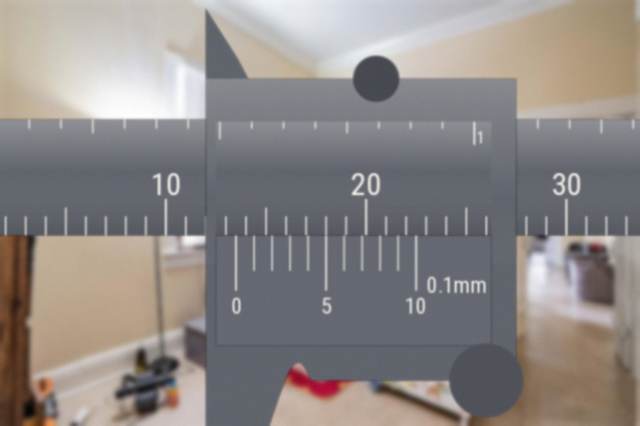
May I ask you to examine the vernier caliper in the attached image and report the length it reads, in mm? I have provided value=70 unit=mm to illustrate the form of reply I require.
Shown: value=13.5 unit=mm
